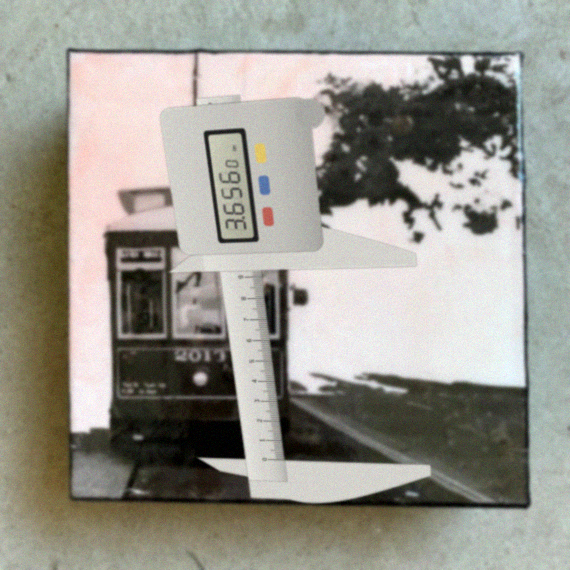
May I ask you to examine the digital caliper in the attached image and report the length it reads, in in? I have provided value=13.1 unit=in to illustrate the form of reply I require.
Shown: value=3.6560 unit=in
